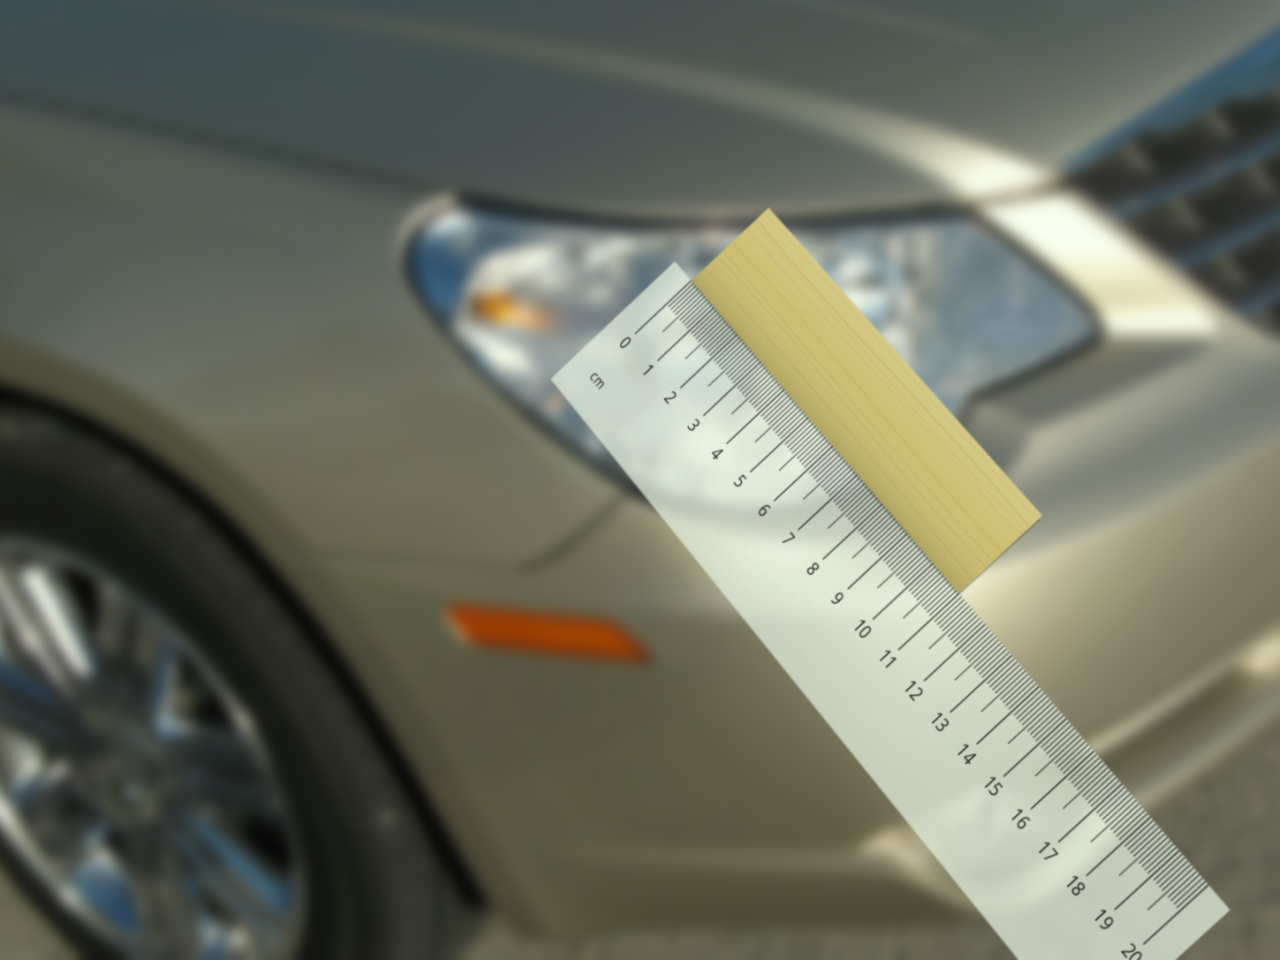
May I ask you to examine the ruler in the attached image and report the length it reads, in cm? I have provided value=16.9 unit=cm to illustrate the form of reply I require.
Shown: value=11 unit=cm
